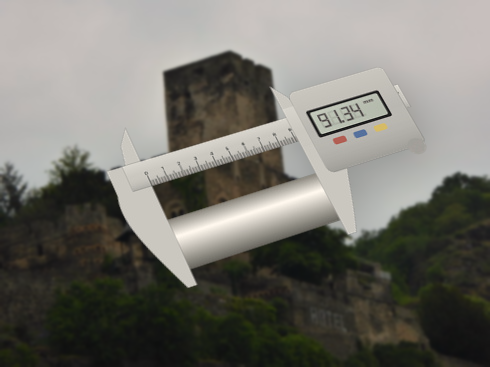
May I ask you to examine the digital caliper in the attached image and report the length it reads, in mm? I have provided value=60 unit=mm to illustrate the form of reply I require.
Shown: value=91.34 unit=mm
